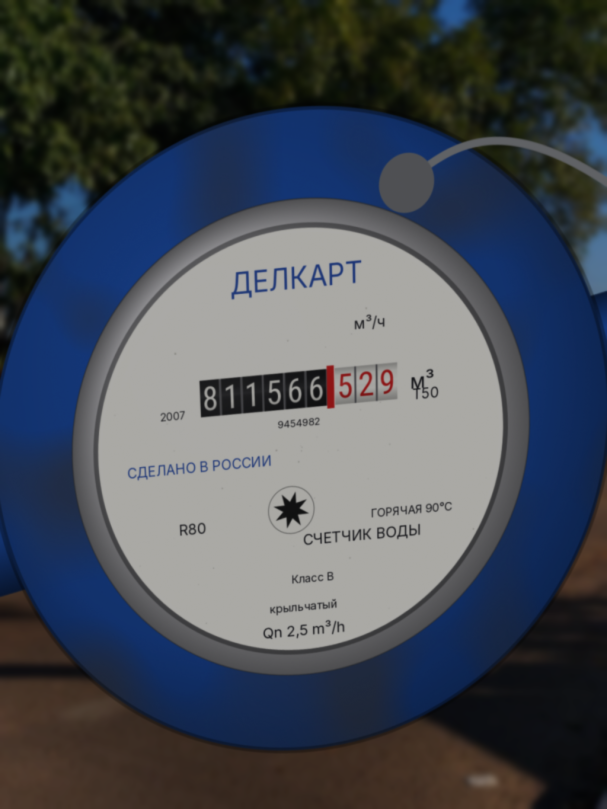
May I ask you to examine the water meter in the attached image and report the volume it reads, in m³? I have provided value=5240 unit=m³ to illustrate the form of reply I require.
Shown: value=811566.529 unit=m³
